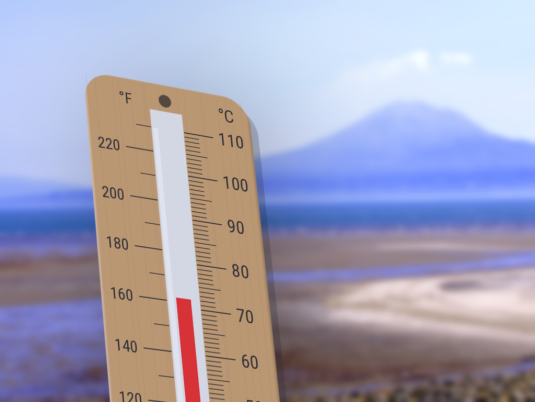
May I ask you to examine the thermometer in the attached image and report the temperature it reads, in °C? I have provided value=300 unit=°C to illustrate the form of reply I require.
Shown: value=72 unit=°C
